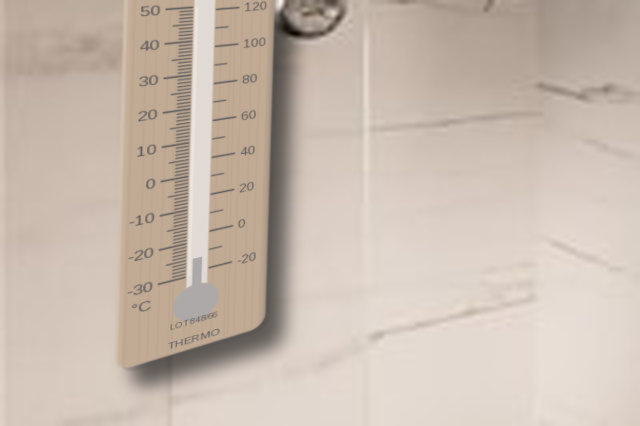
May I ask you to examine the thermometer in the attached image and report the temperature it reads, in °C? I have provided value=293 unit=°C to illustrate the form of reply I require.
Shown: value=-25 unit=°C
